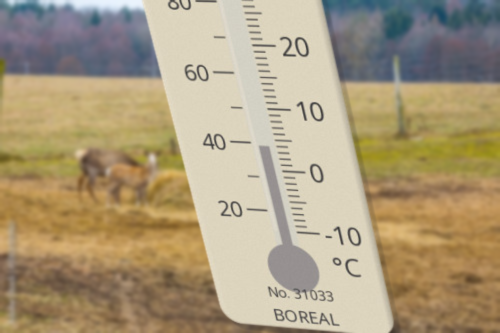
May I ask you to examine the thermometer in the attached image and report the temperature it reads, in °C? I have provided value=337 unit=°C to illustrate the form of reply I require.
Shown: value=4 unit=°C
